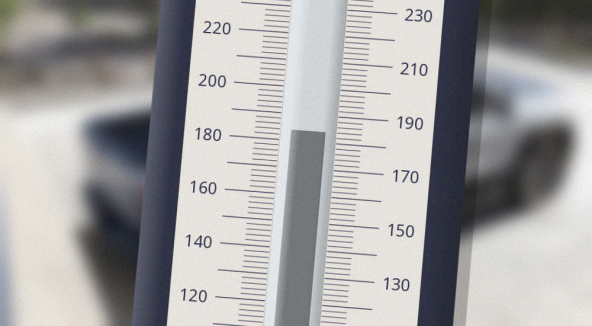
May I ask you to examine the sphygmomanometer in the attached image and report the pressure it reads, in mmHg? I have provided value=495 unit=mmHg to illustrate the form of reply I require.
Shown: value=184 unit=mmHg
